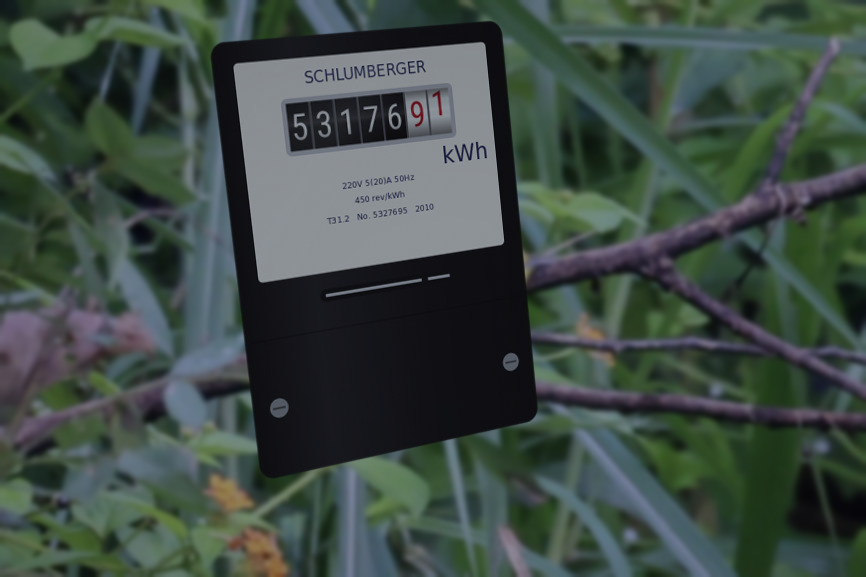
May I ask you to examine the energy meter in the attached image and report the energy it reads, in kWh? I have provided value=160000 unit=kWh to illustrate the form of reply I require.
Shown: value=53176.91 unit=kWh
